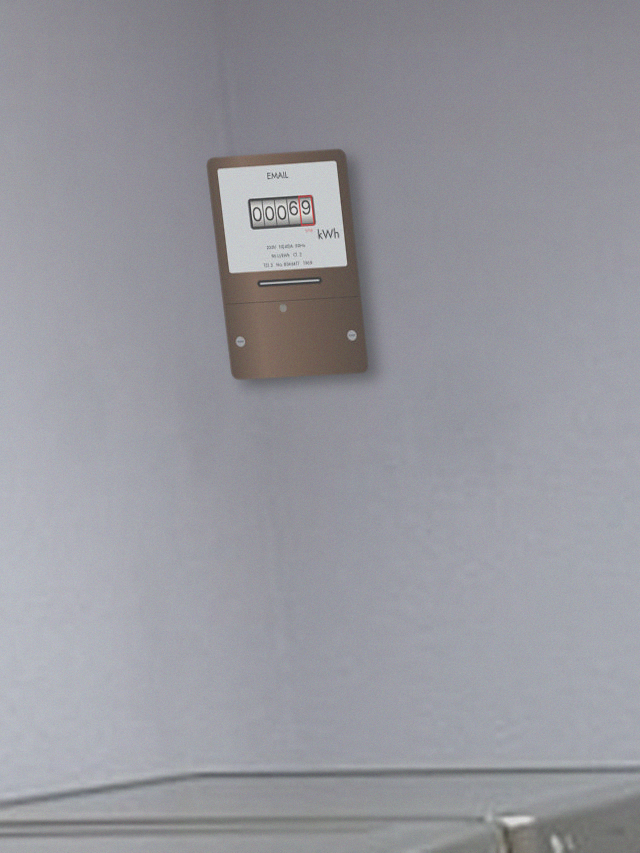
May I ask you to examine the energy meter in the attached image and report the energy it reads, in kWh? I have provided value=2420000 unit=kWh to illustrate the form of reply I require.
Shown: value=6.9 unit=kWh
